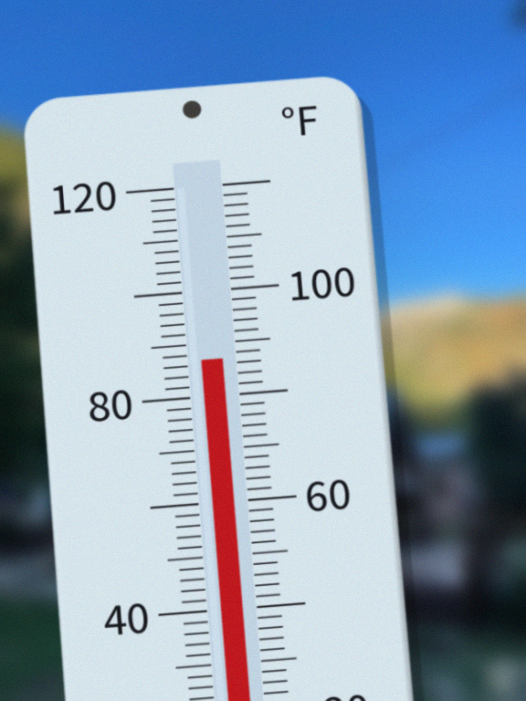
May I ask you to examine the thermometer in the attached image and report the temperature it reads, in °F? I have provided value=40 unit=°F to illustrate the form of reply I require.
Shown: value=87 unit=°F
